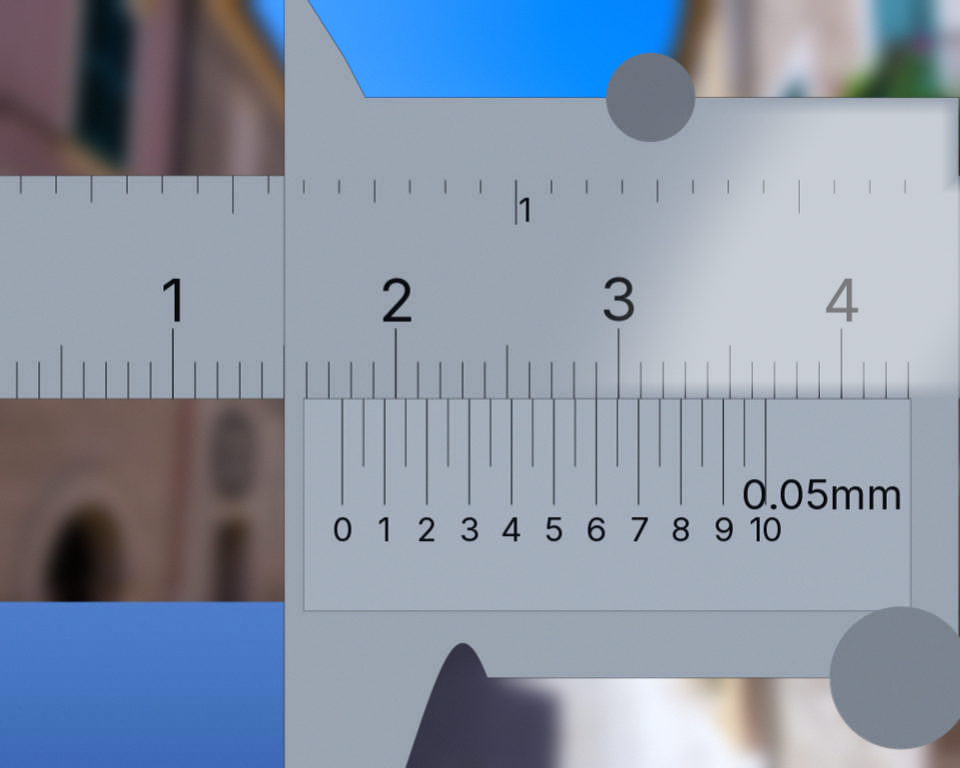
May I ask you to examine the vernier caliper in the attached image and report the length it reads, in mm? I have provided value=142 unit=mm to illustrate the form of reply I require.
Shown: value=17.6 unit=mm
